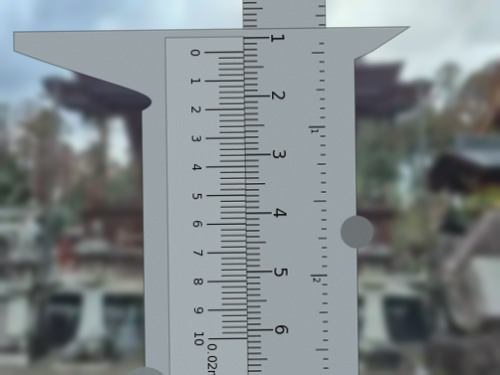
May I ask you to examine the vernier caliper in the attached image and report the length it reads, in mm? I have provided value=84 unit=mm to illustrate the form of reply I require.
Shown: value=12.4 unit=mm
